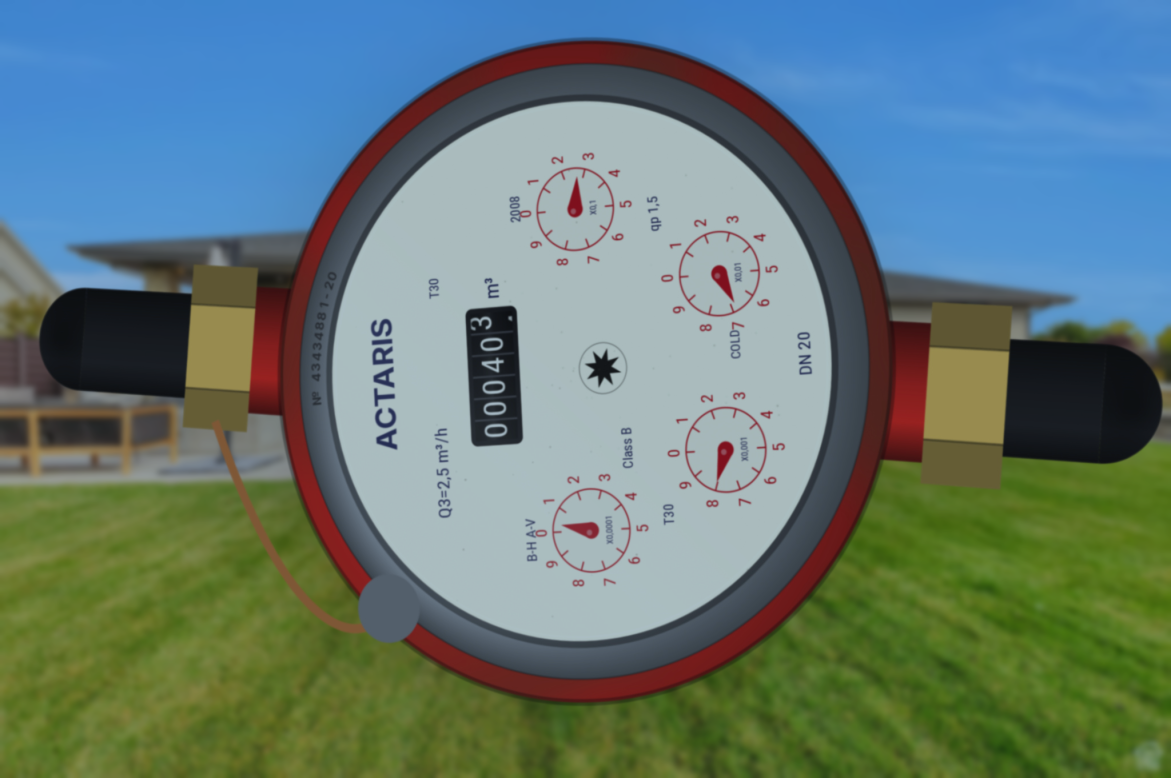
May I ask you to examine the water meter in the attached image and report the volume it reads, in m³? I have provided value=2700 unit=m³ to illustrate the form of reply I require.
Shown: value=403.2680 unit=m³
